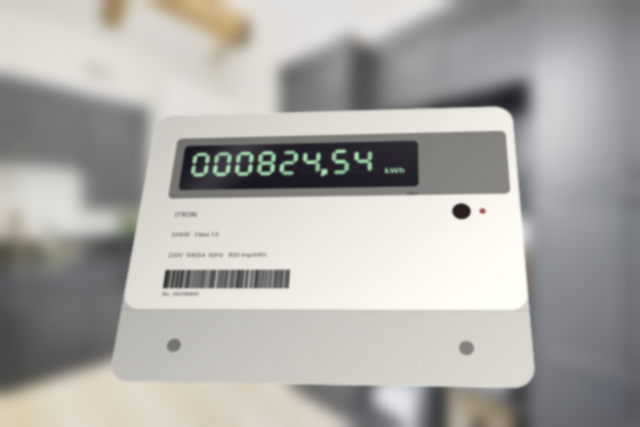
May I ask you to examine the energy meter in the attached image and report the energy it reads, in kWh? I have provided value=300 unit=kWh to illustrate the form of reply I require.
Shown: value=824.54 unit=kWh
